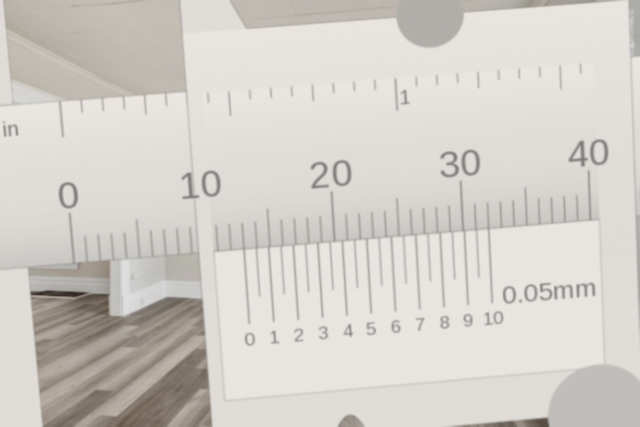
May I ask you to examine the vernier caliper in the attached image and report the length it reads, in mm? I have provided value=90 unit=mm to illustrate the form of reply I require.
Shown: value=13.0 unit=mm
